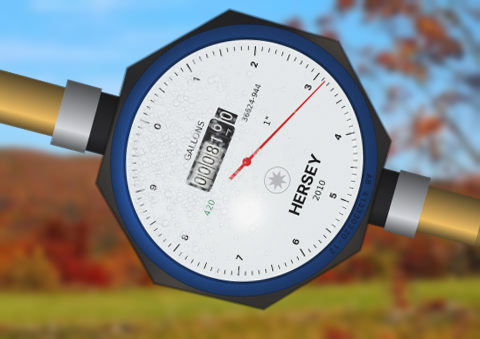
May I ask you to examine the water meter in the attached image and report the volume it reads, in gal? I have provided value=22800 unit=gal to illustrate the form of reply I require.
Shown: value=8163.1 unit=gal
